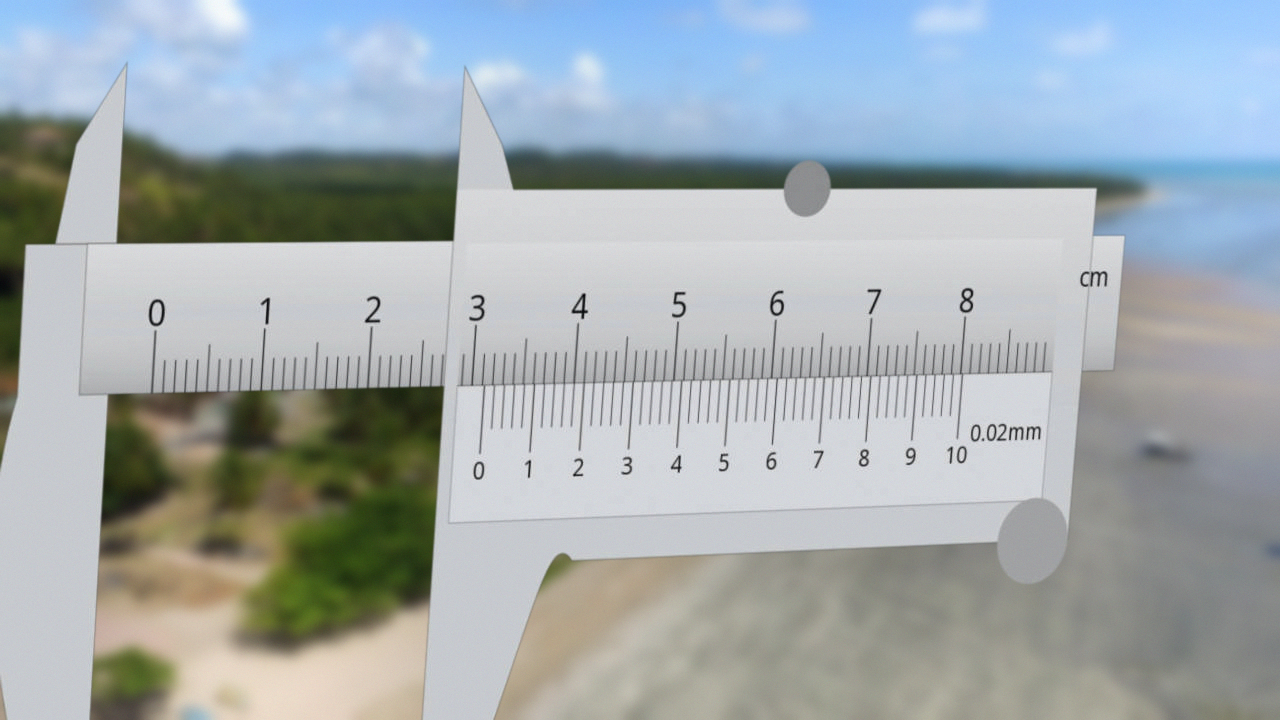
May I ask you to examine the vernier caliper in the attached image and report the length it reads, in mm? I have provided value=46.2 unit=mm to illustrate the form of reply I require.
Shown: value=31.2 unit=mm
